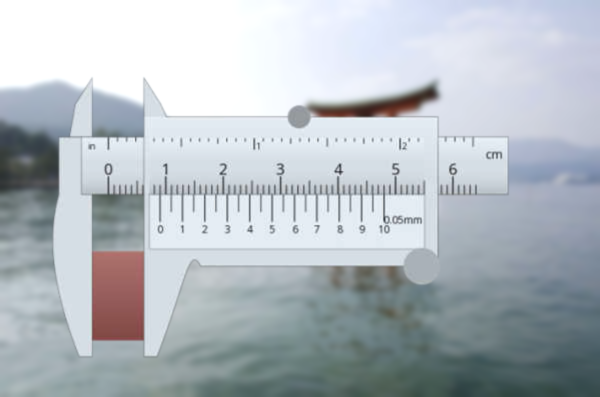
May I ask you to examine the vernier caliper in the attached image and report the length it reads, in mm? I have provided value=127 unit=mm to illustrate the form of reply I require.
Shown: value=9.0 unit=mm
